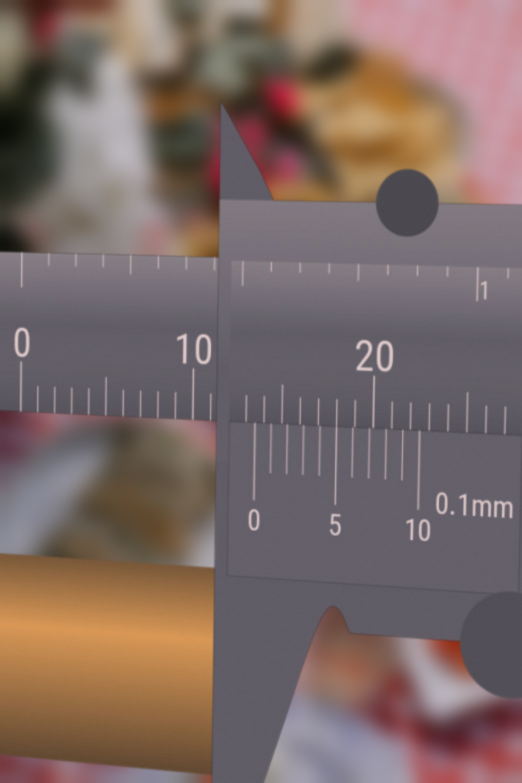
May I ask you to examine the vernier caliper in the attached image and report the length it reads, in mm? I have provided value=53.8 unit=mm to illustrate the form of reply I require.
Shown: value=13.5 unit=mm
